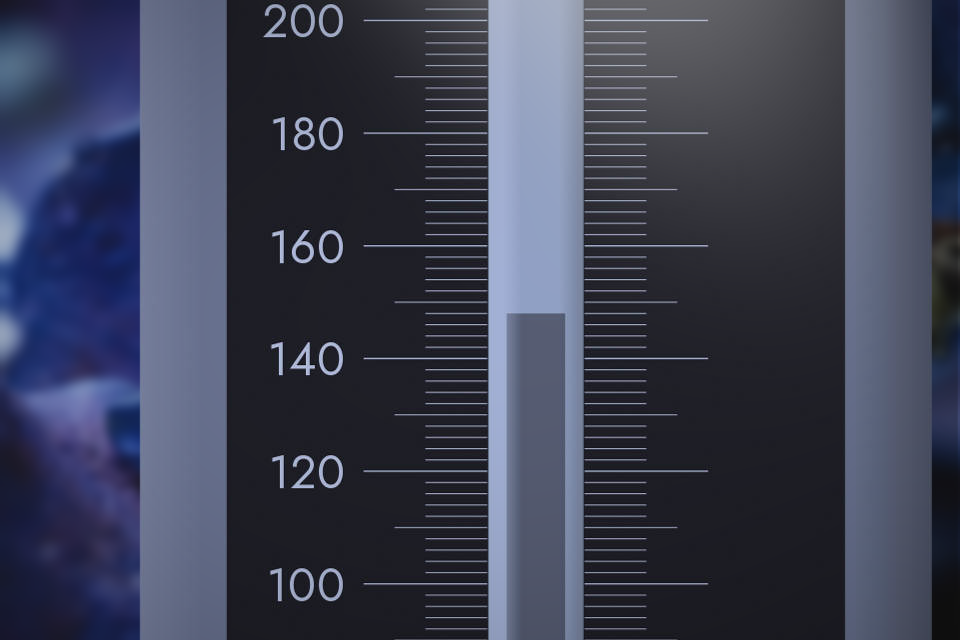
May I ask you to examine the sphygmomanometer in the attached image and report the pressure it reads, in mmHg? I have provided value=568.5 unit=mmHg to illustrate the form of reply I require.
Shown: value=148 unit=mmHg
